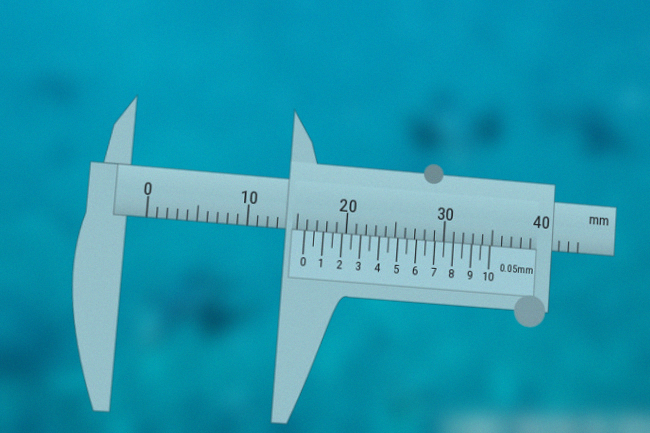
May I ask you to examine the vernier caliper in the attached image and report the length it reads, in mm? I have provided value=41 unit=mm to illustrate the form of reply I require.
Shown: value=15.8 unit=mm
